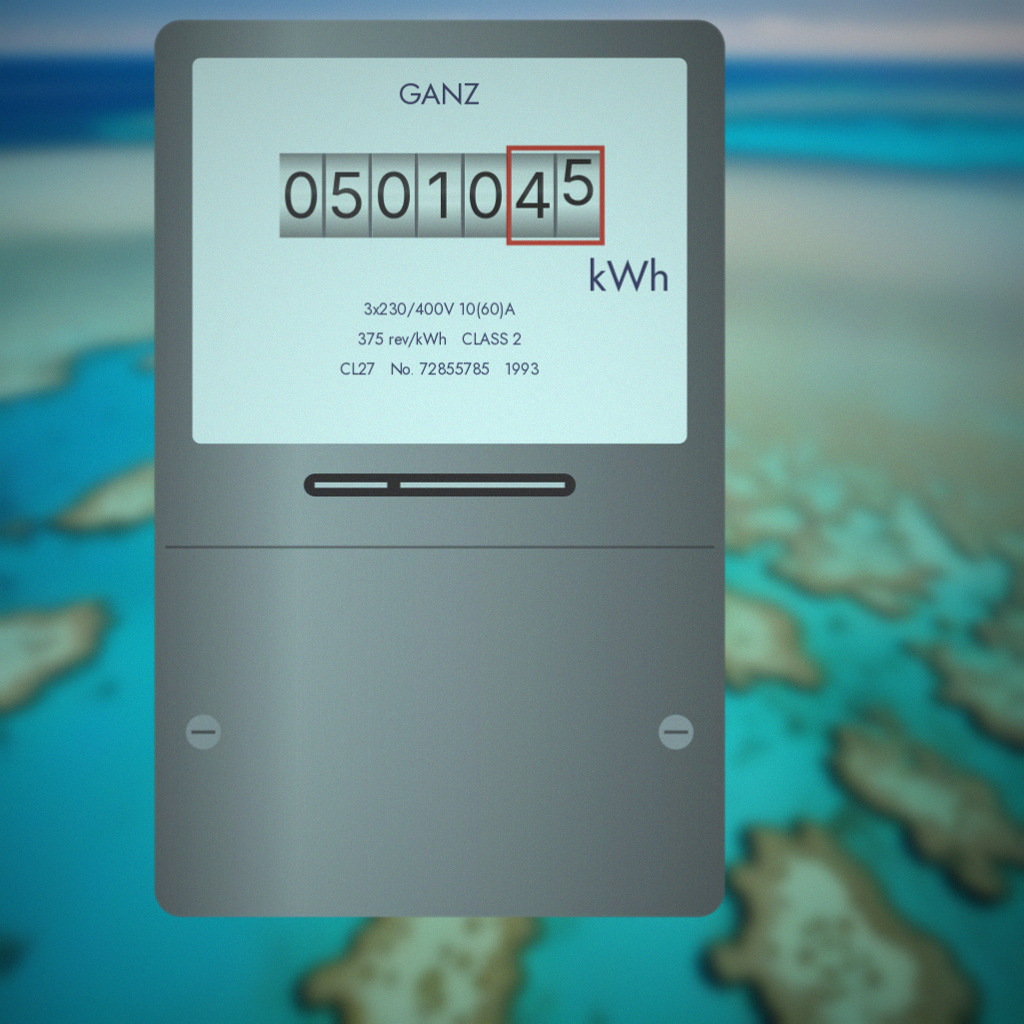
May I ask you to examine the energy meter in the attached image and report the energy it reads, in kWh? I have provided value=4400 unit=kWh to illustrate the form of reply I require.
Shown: value=5010.45 unit=kWh
